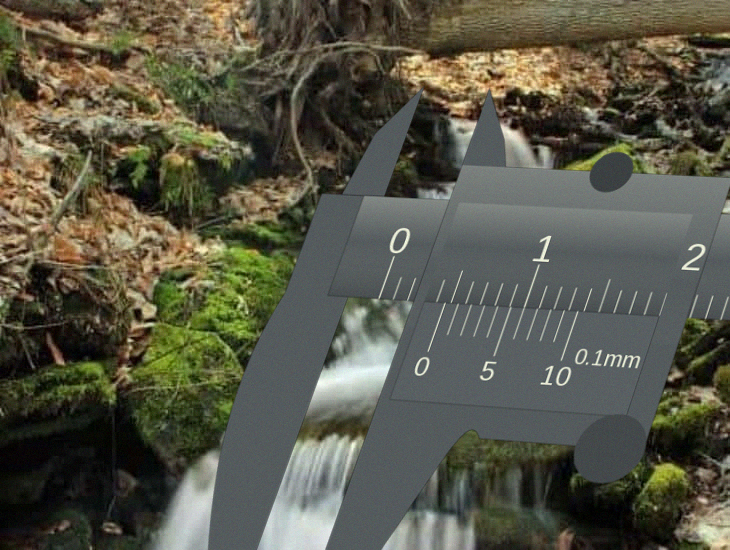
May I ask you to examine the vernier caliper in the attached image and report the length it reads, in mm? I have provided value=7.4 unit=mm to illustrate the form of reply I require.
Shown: value=4.6 unit=mm
